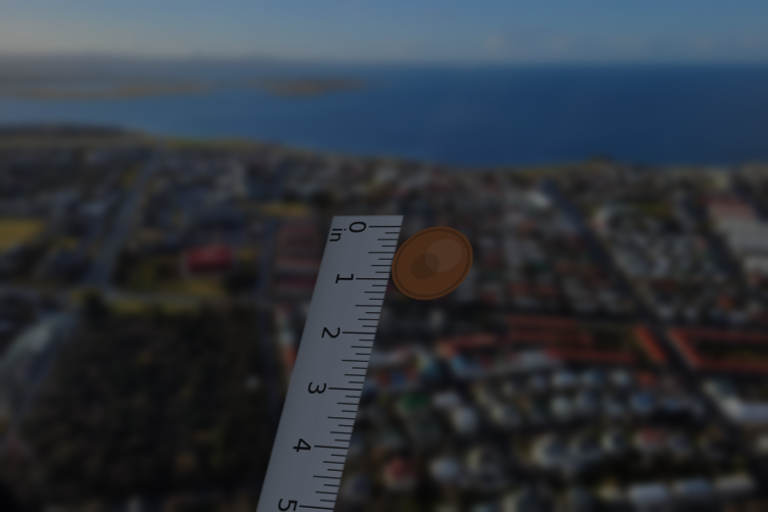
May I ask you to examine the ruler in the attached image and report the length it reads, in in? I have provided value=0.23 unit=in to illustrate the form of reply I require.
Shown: value=1.375 unit=in
